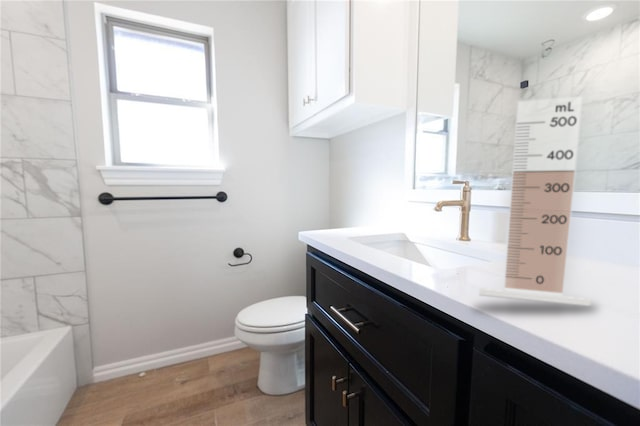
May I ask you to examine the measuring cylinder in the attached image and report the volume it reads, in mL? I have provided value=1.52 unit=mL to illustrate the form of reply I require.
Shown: value=350 unit=mL
